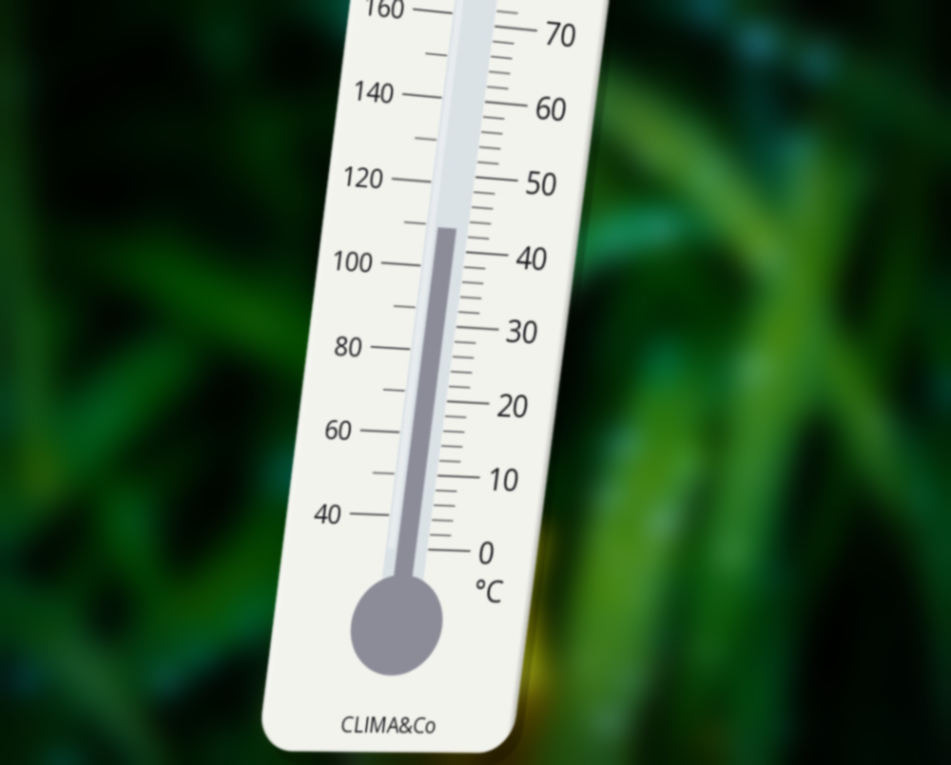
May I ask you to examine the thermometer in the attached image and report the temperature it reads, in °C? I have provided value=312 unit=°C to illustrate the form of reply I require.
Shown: value=43 unit=°C
